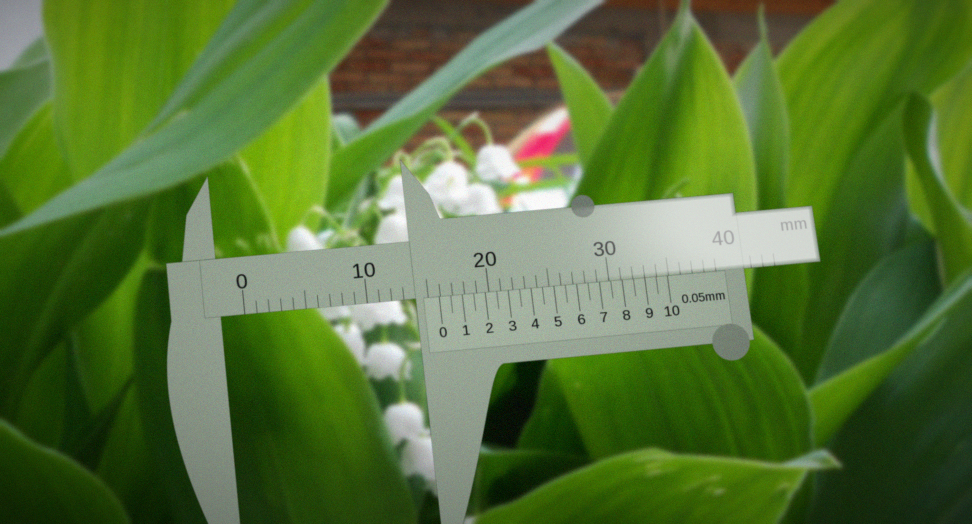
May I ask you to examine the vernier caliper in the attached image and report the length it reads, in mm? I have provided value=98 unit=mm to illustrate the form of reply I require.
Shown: value=15.9 unit=mm
